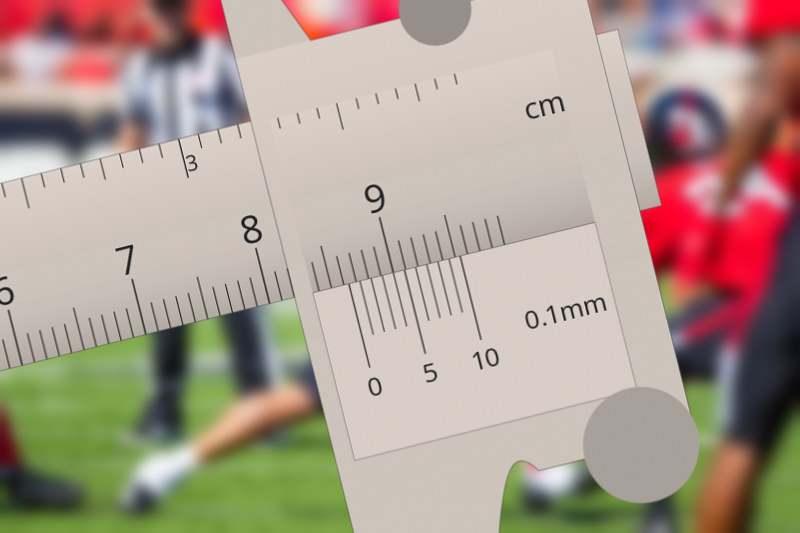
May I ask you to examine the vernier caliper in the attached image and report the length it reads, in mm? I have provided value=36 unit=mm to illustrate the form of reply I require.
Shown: value=86.4 unit=mm
